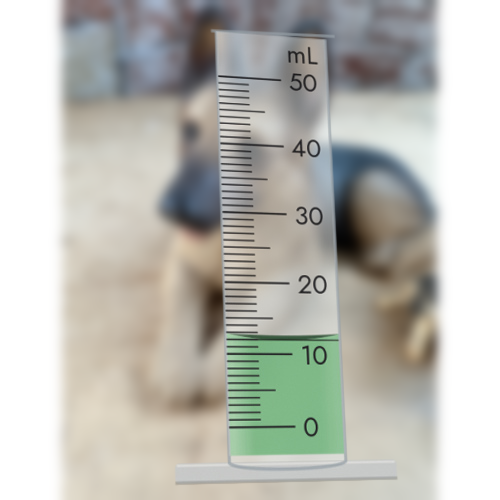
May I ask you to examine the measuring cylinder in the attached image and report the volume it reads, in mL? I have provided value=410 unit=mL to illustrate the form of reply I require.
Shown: value=12 unit=mL
